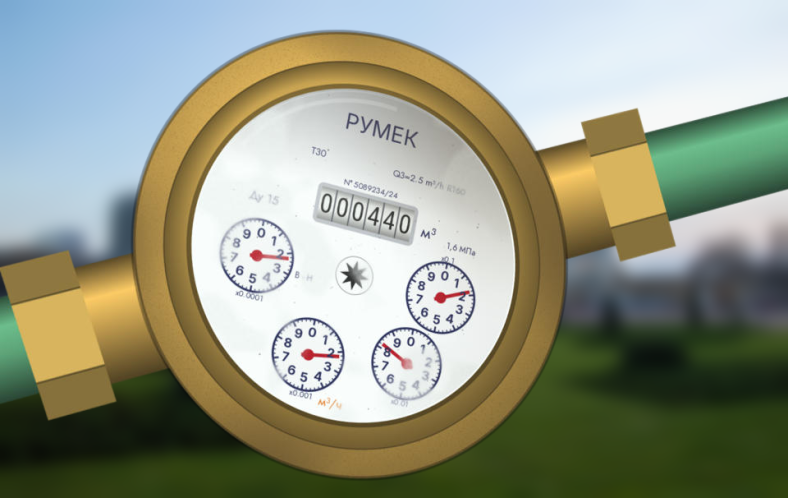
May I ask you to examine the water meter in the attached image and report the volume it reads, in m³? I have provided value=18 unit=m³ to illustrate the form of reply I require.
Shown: value=440.1822 unit=m³
